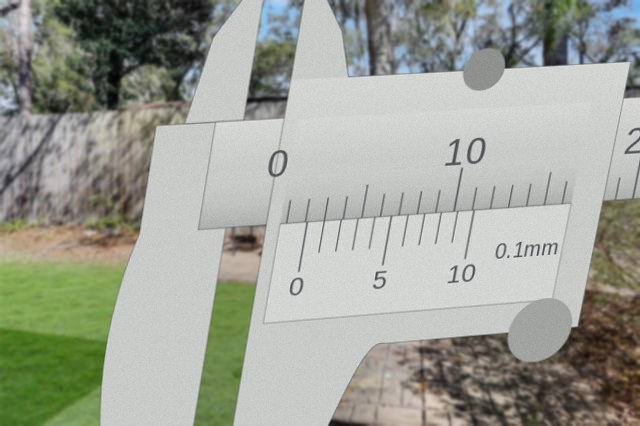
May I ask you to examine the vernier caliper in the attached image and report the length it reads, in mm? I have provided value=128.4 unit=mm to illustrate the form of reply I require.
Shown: value=2.1 unit=mm
